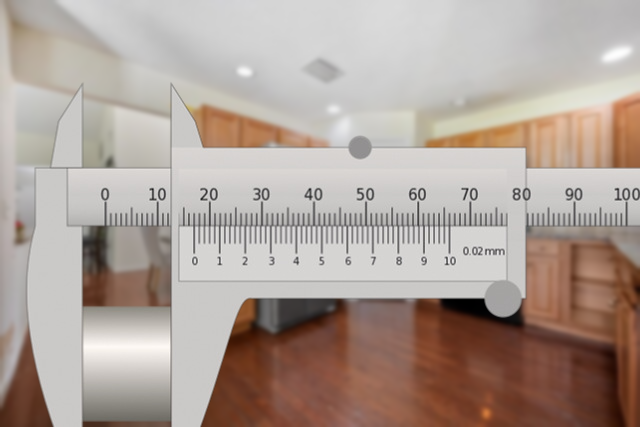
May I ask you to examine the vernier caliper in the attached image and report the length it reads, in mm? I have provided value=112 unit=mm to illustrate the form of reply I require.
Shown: value=17.0 unit=mm
